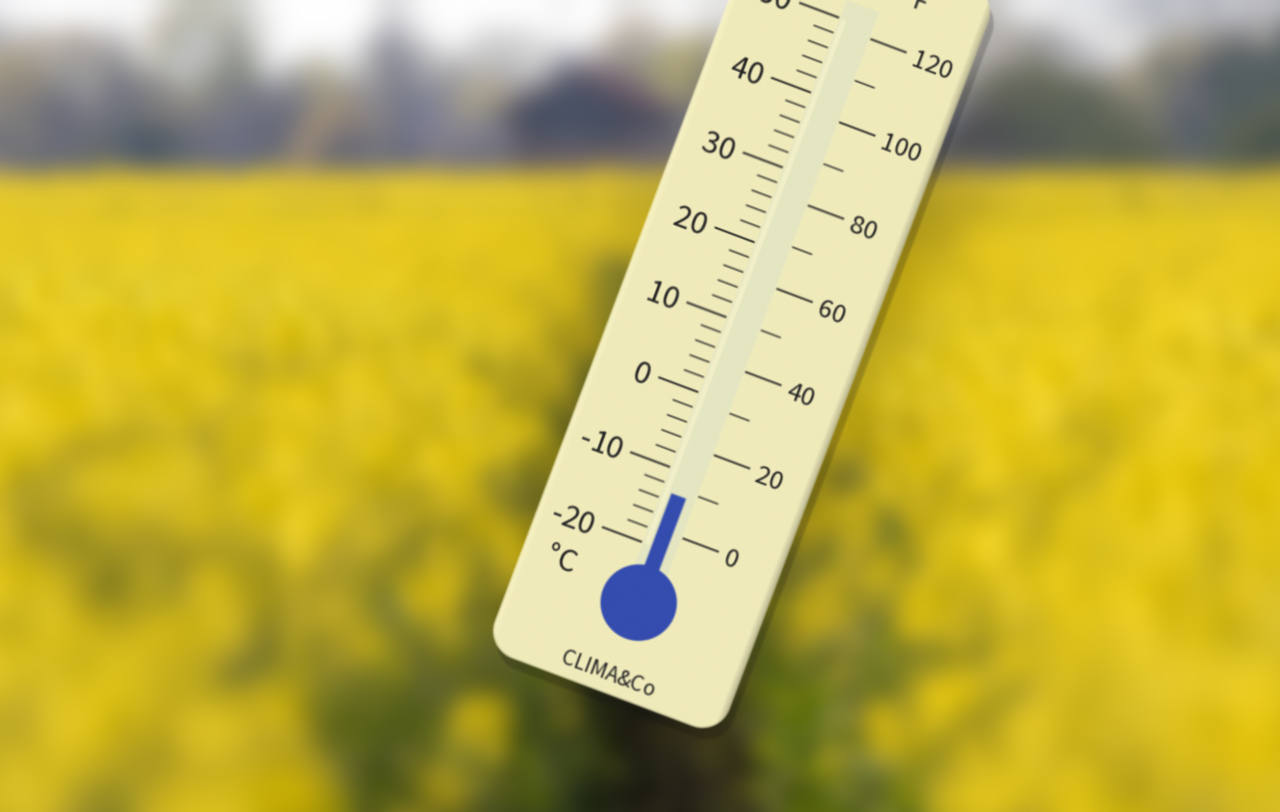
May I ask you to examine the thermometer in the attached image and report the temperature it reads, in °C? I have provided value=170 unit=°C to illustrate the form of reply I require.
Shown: value=-13 unit=°C
